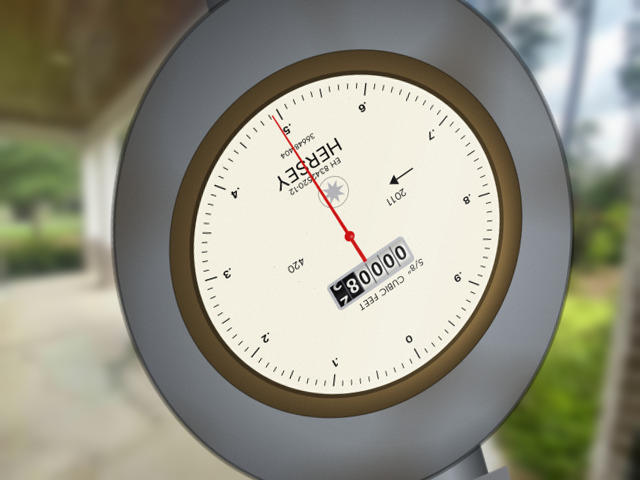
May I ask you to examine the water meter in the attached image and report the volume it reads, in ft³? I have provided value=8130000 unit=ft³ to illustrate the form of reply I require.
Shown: value=82.49 unit=ft³
